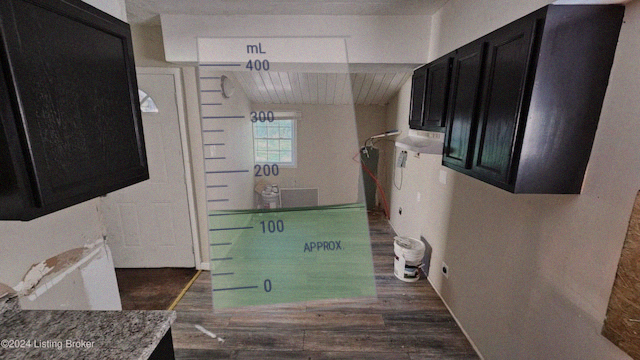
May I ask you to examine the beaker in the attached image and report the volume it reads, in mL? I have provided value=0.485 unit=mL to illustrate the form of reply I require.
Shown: value=125 unit=mL
